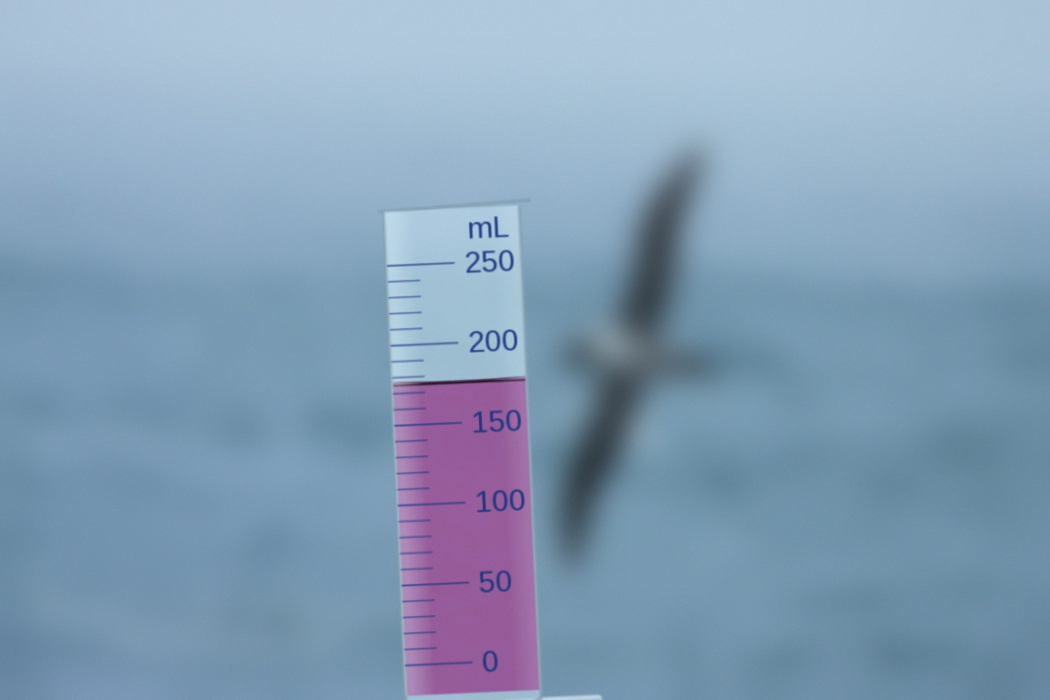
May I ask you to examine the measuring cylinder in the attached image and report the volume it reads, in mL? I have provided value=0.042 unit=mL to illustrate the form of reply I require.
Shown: value=175 unit=mL
